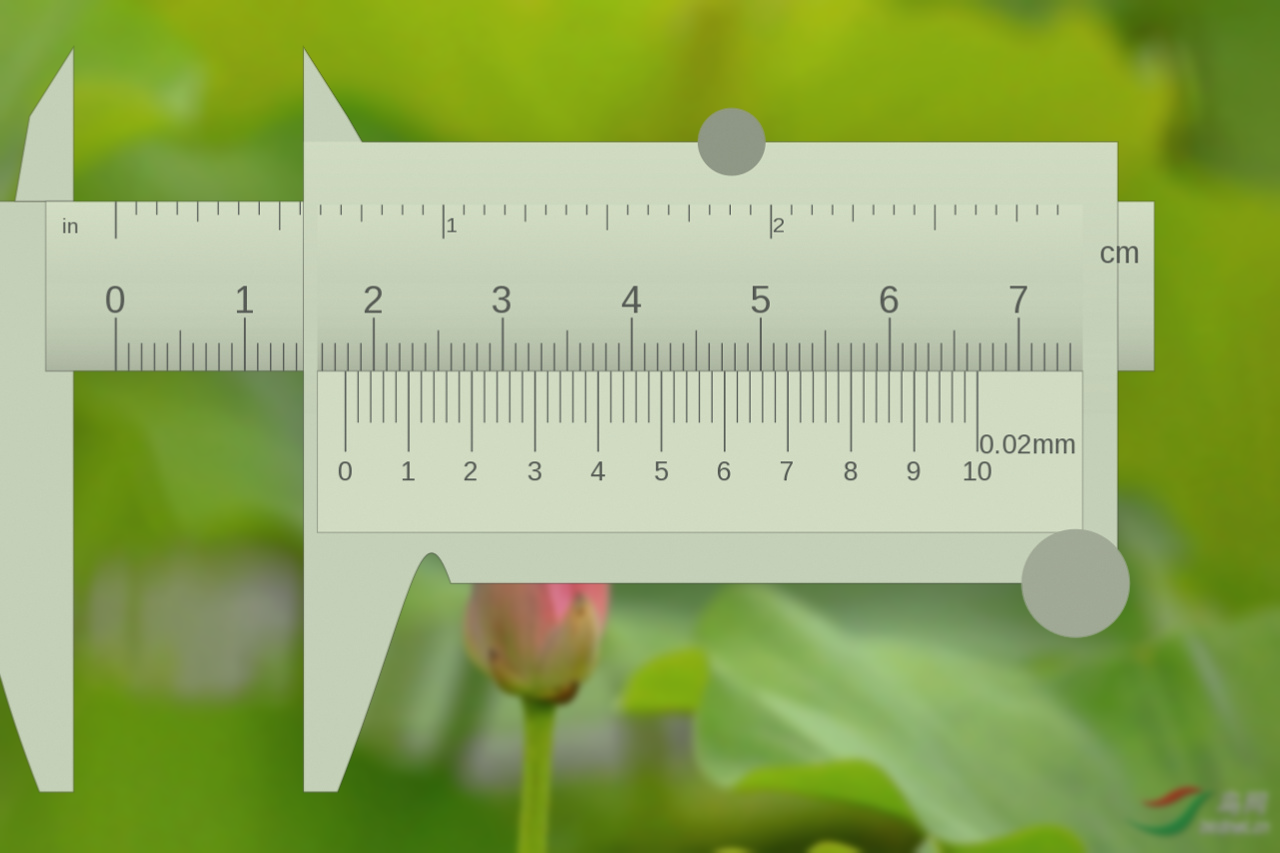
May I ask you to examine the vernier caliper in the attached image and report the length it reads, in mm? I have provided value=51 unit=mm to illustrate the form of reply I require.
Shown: value=17.8 unit=mm
